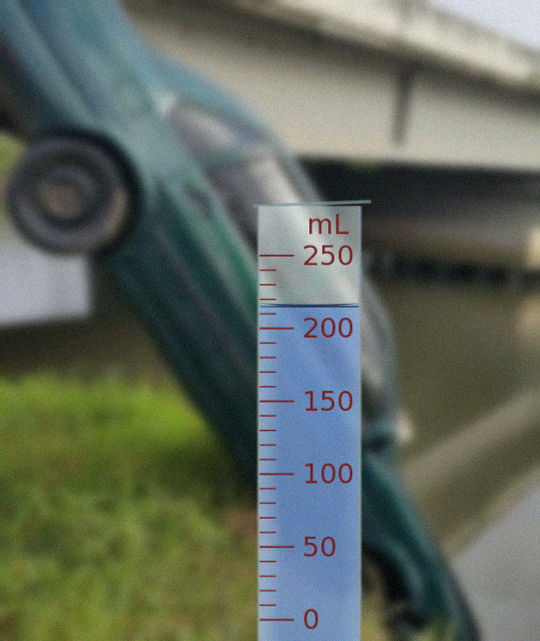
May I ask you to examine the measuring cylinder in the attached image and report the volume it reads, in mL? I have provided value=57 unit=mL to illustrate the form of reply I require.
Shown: value=215 unit=mL
